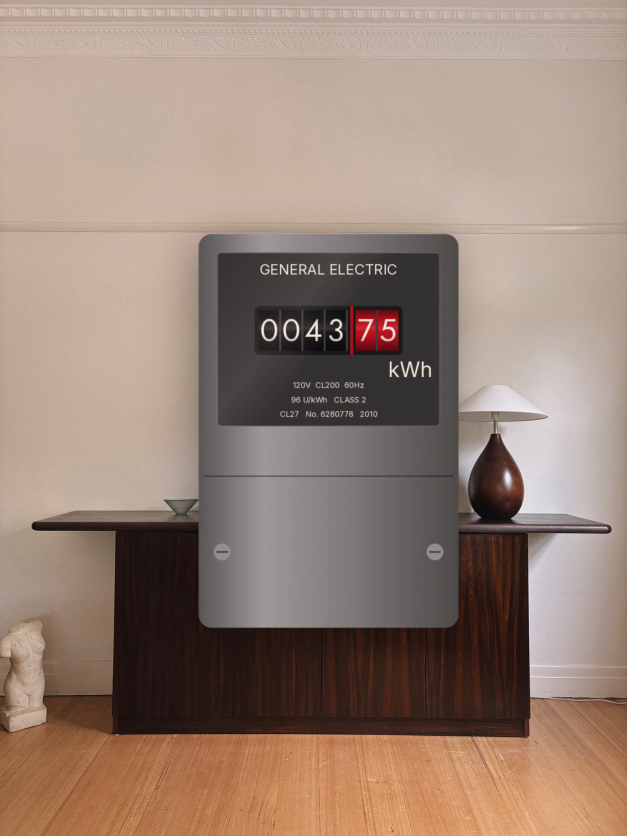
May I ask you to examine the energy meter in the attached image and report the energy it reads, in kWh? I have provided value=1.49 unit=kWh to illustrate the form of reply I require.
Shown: value=43.75 unit=kWh
